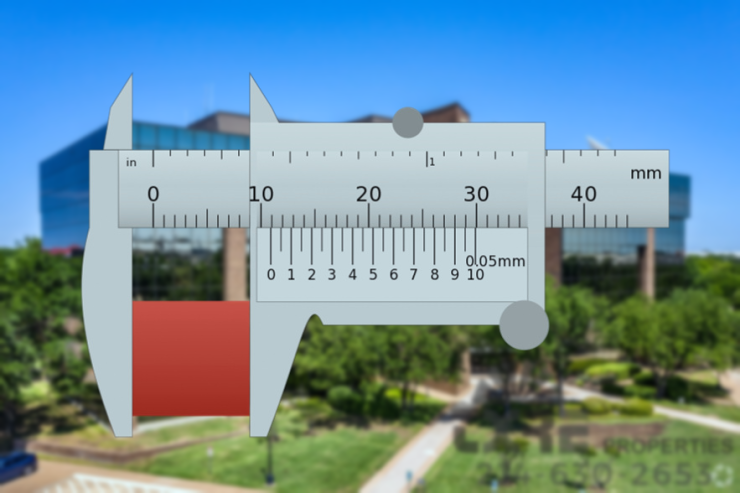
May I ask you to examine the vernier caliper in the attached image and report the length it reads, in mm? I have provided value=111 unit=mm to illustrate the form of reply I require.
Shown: value=10.9 unit=mm
